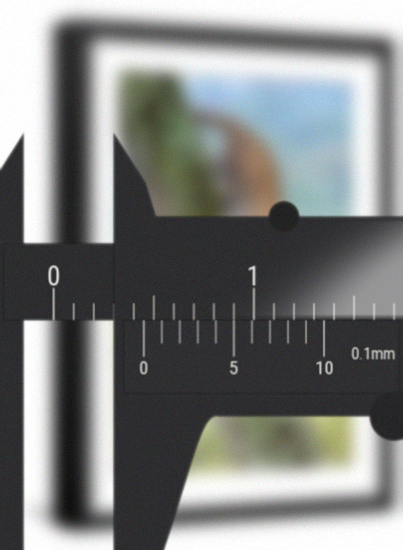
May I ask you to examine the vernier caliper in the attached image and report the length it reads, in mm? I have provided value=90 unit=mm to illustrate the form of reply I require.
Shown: value=4.5 unit=mm
